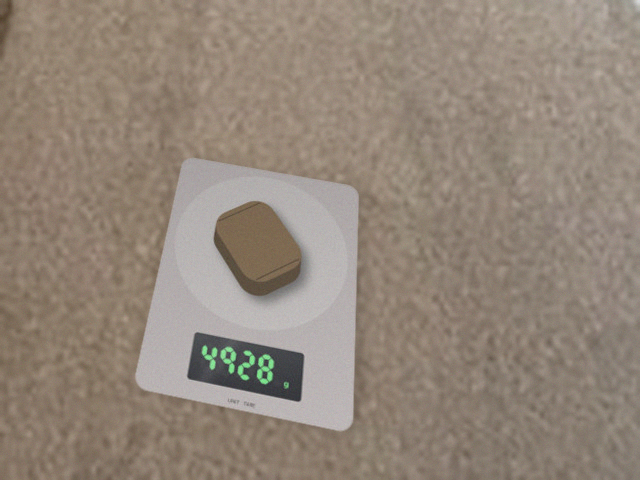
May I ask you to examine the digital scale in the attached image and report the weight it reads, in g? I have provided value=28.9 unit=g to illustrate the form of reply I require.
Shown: value=4928 unit=g
